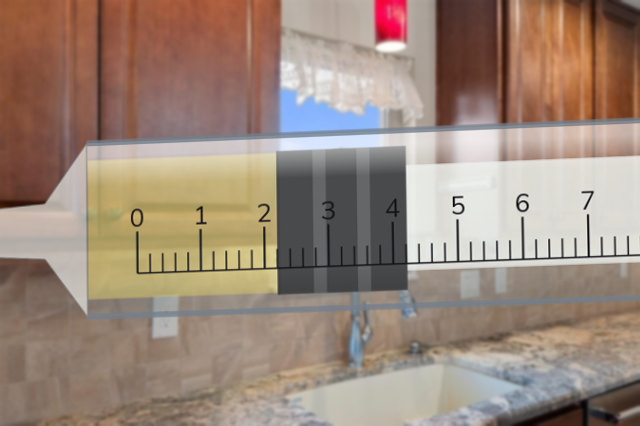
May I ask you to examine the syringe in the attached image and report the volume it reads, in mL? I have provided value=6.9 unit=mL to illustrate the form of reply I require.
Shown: value=2.2 unit=mL
